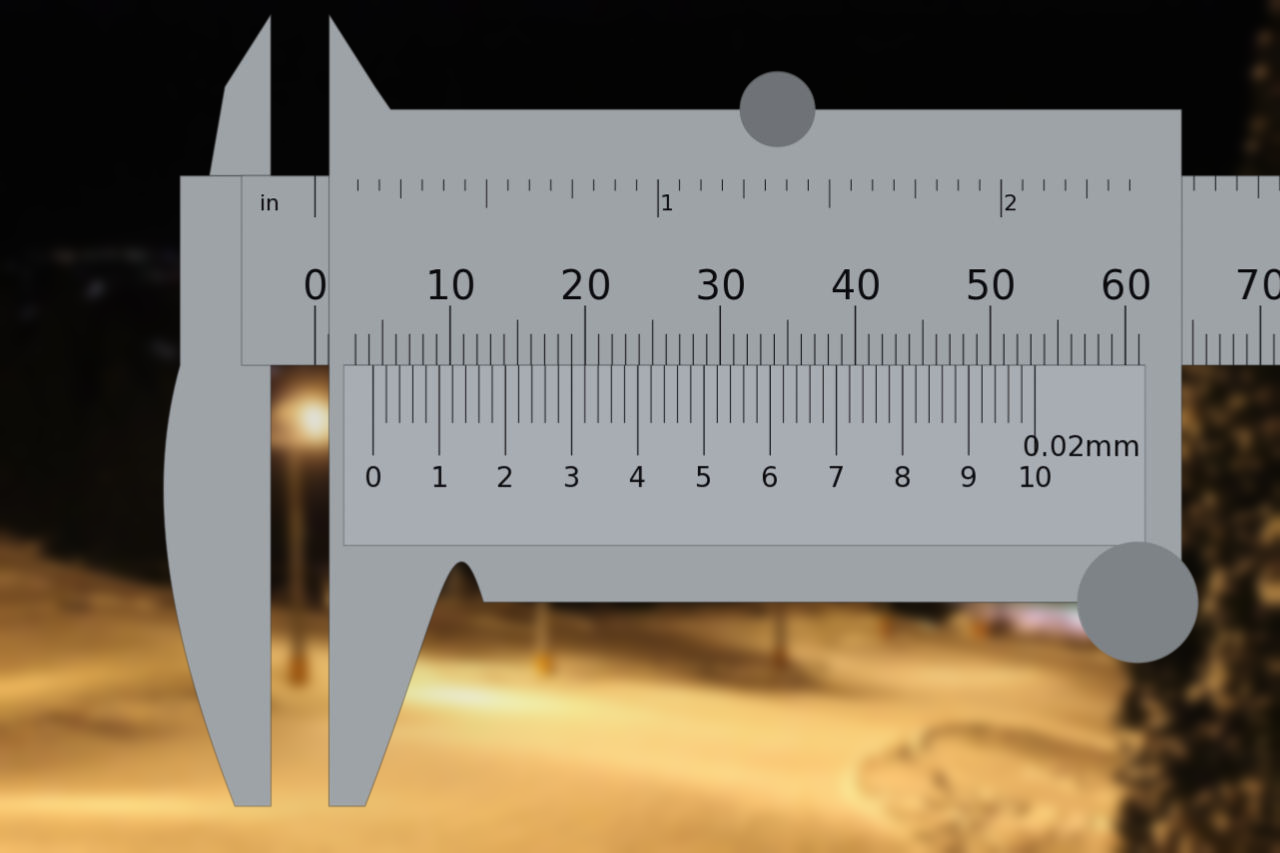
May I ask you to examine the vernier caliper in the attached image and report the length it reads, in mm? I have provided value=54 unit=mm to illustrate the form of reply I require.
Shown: value=4.3 unit=mm
